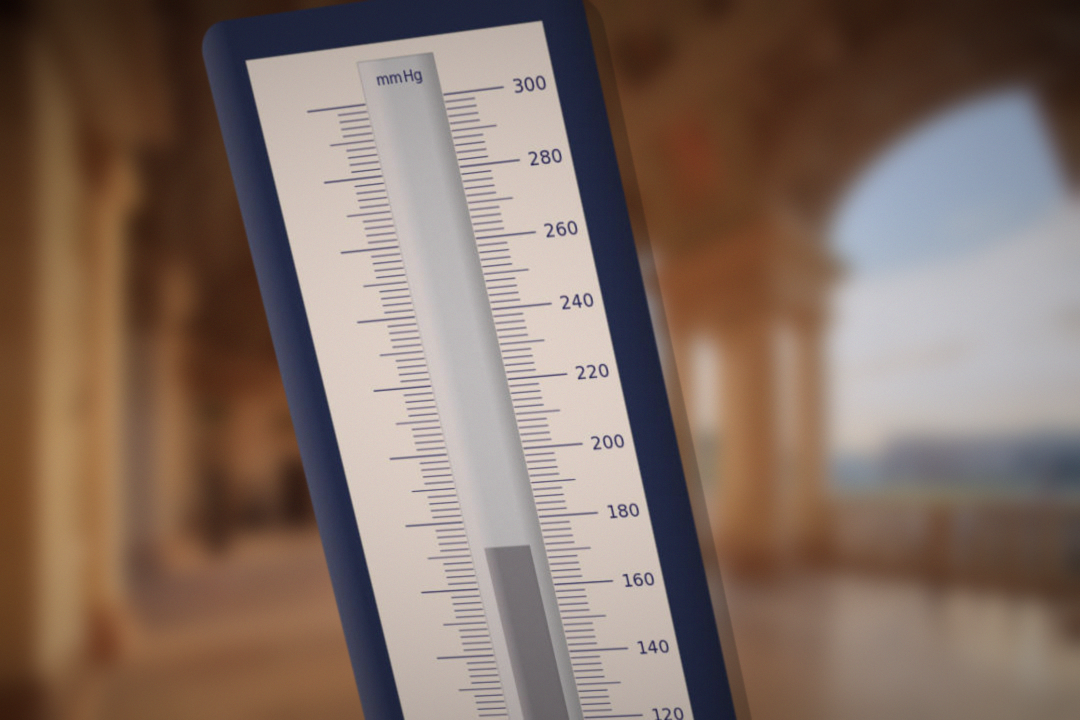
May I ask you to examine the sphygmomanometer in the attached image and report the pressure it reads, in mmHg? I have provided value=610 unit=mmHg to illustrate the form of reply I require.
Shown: value=172 unit=mmHg
